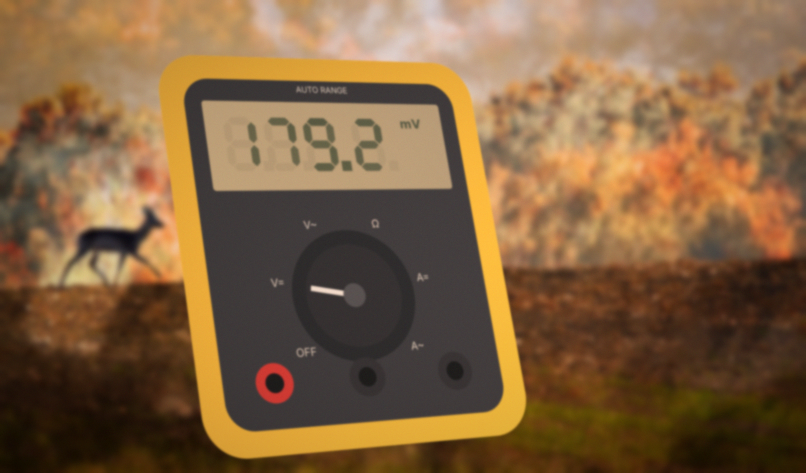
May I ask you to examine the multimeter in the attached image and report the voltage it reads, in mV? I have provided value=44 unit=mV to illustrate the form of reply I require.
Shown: value=179.2 unit=mV
